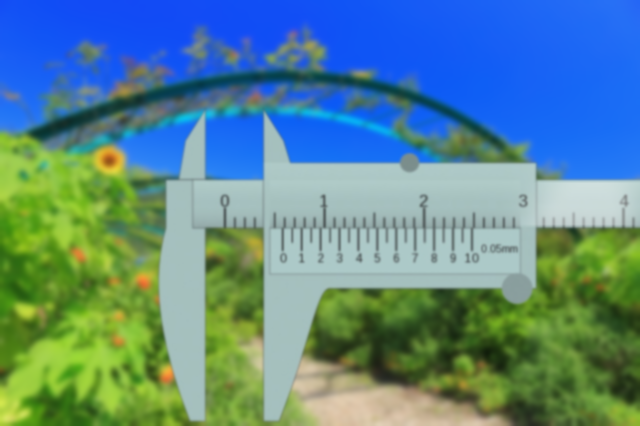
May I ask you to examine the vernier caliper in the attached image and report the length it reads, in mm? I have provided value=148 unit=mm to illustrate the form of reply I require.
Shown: value=5.8 unit=mm
